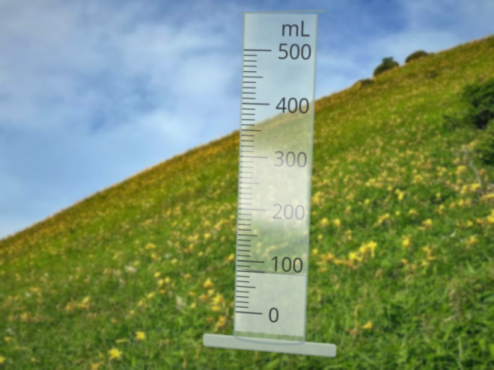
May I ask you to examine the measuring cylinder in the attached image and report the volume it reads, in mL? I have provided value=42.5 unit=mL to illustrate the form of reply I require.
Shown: value=80 unit=mL
